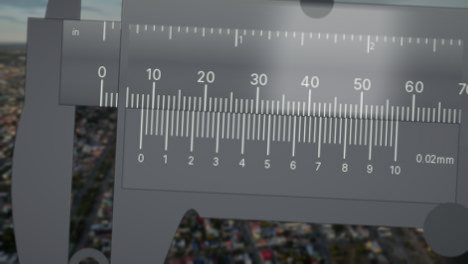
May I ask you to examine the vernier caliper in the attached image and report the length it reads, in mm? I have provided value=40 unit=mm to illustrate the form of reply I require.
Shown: value=8.0 unit=mm
